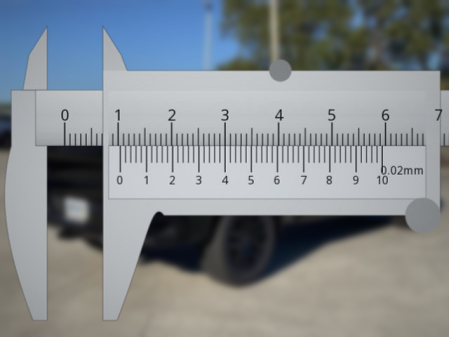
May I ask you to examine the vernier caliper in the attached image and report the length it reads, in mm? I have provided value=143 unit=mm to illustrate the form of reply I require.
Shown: value=10.4 unit=mm
